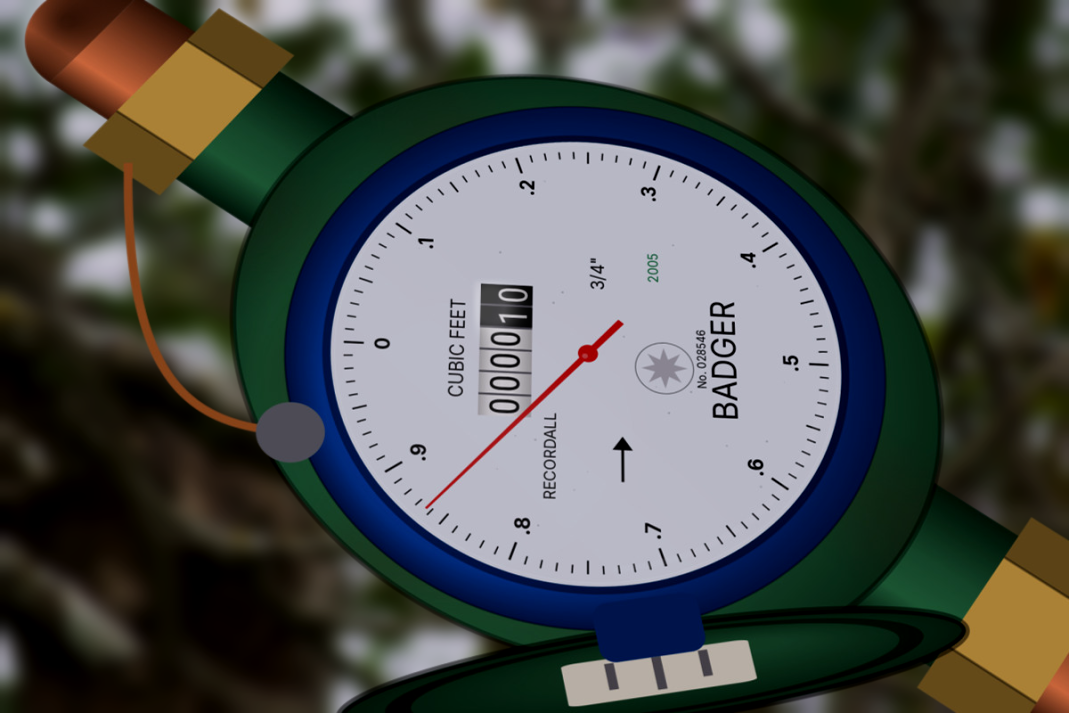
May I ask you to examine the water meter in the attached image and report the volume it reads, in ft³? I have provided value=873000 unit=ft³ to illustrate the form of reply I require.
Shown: value=9.86 unit=ft³
